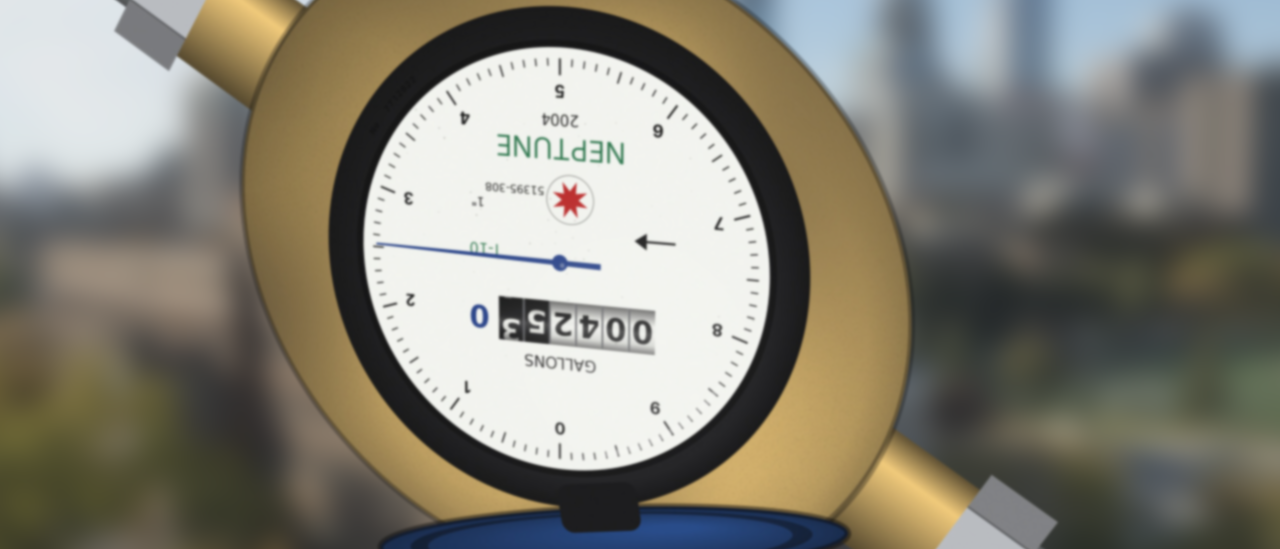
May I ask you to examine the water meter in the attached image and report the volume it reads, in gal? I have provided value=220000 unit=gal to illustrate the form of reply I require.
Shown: value=42532.5 unit=gal
